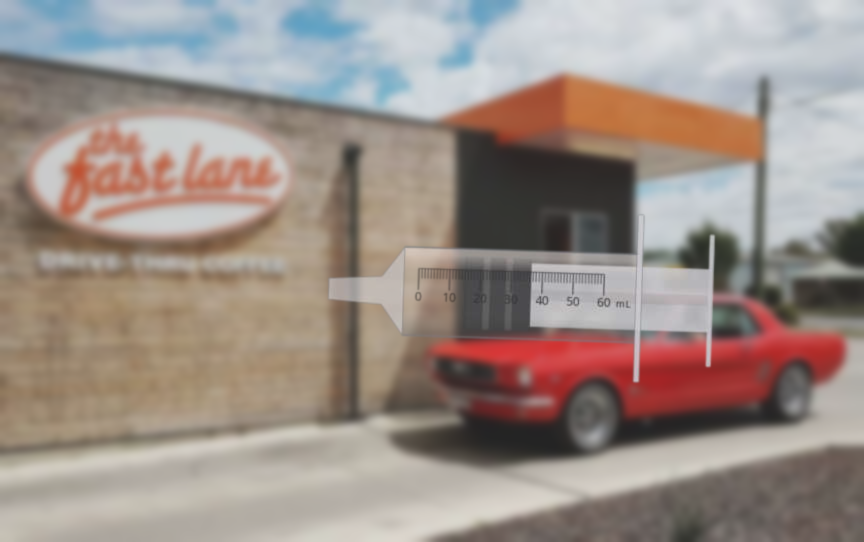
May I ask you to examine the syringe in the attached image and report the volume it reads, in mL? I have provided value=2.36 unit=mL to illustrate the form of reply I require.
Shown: value=15 unit=mL
